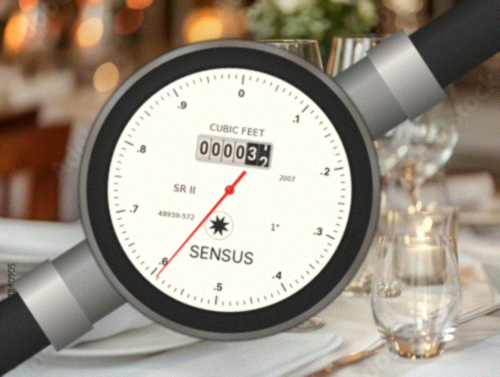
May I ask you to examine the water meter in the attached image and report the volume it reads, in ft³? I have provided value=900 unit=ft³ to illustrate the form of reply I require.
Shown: value=31.59 unit=ft³
